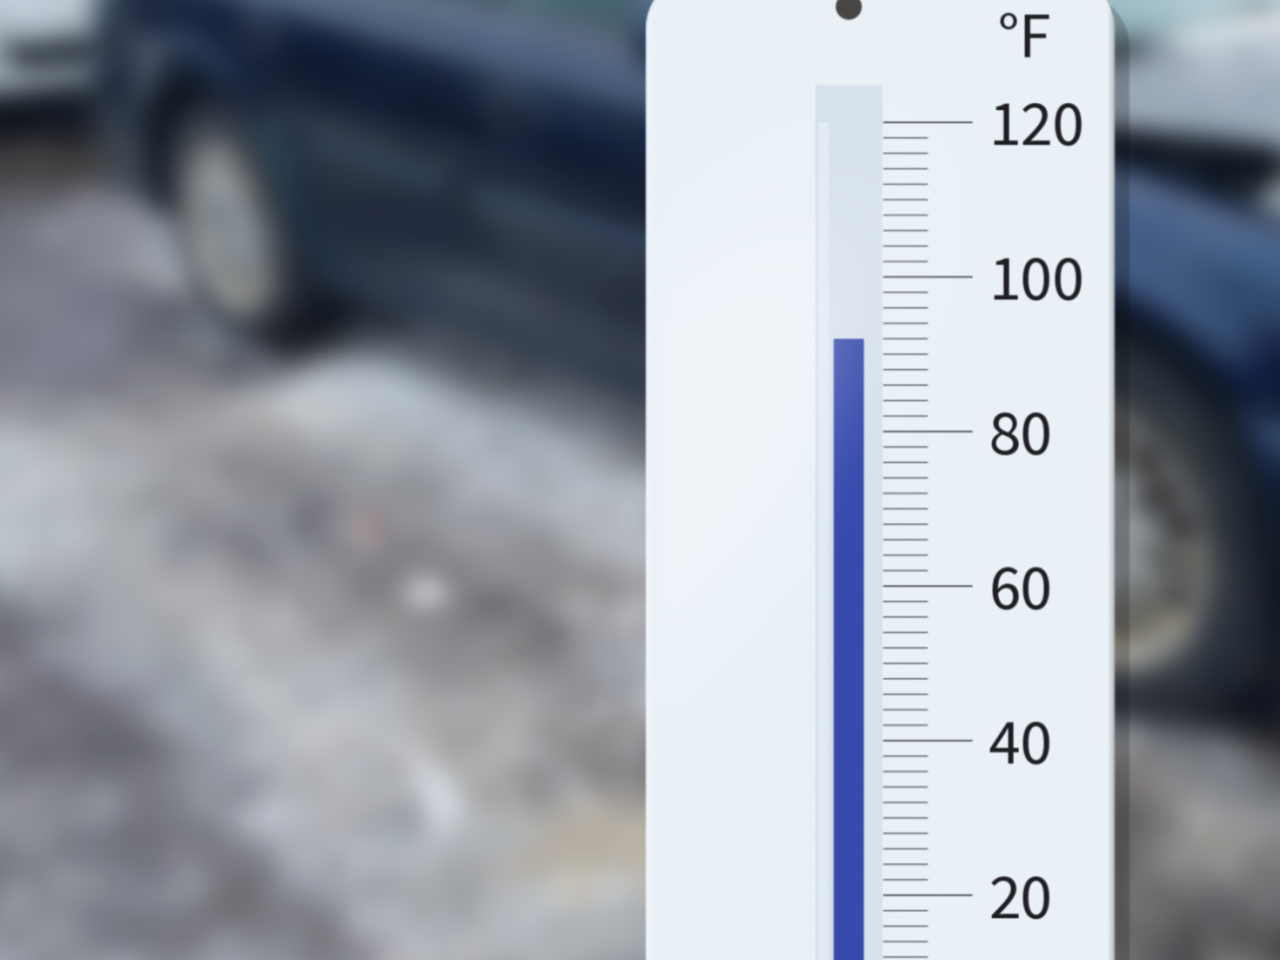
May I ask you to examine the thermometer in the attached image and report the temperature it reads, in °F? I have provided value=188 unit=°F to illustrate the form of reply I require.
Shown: value=92 unit=°F
